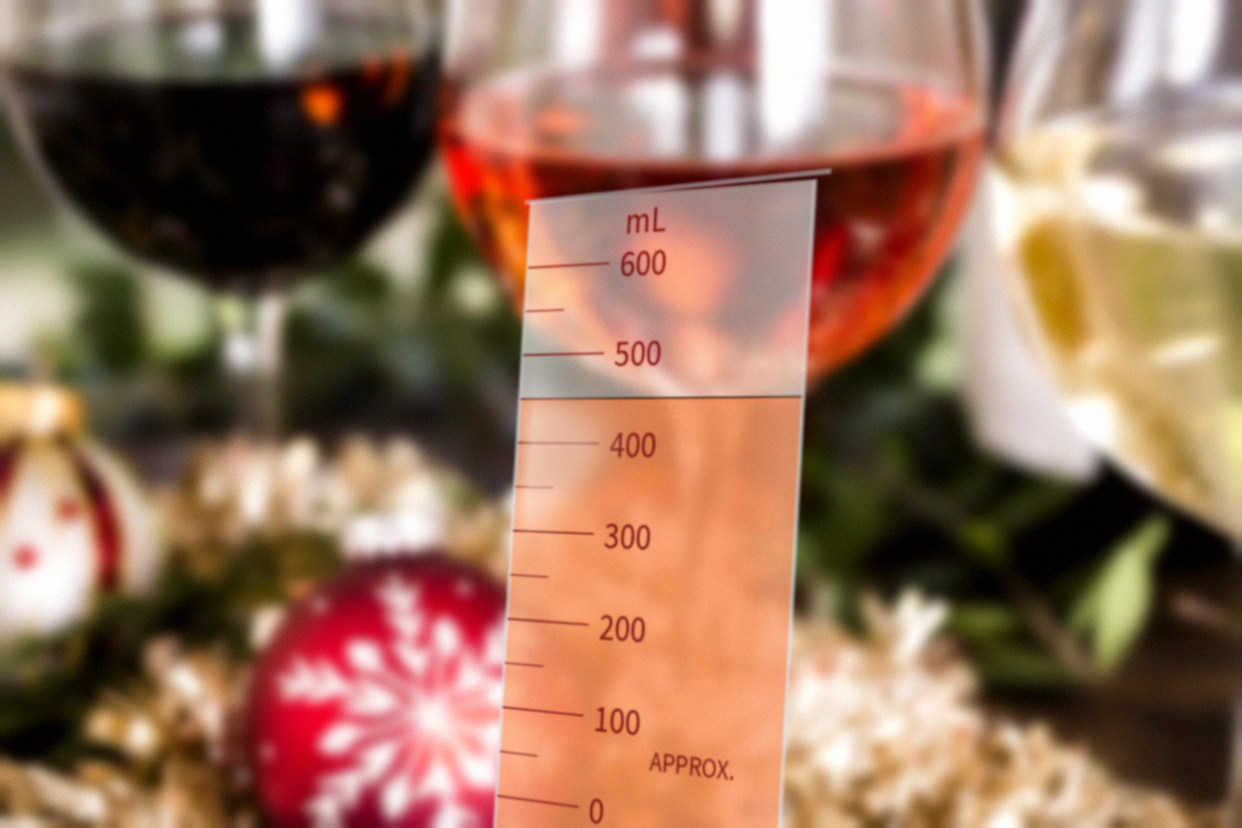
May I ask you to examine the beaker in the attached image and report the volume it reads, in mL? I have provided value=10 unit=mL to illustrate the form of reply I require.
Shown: value=450 unit=mL
